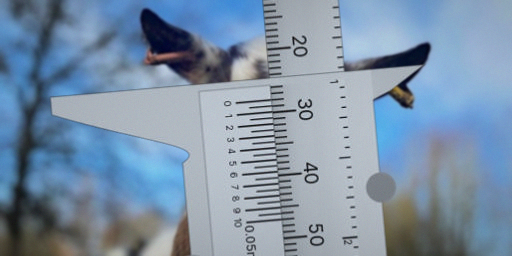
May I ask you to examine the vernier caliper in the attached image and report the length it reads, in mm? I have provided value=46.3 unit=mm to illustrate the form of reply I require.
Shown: value=28.0 unit=mm
